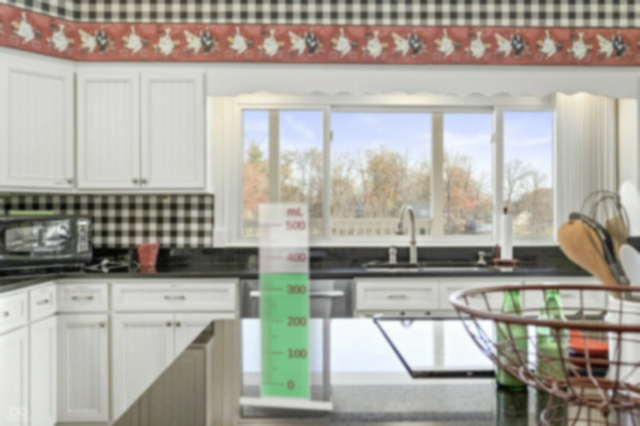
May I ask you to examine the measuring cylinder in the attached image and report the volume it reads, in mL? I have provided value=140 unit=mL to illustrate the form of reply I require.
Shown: value=350 unit=mL
